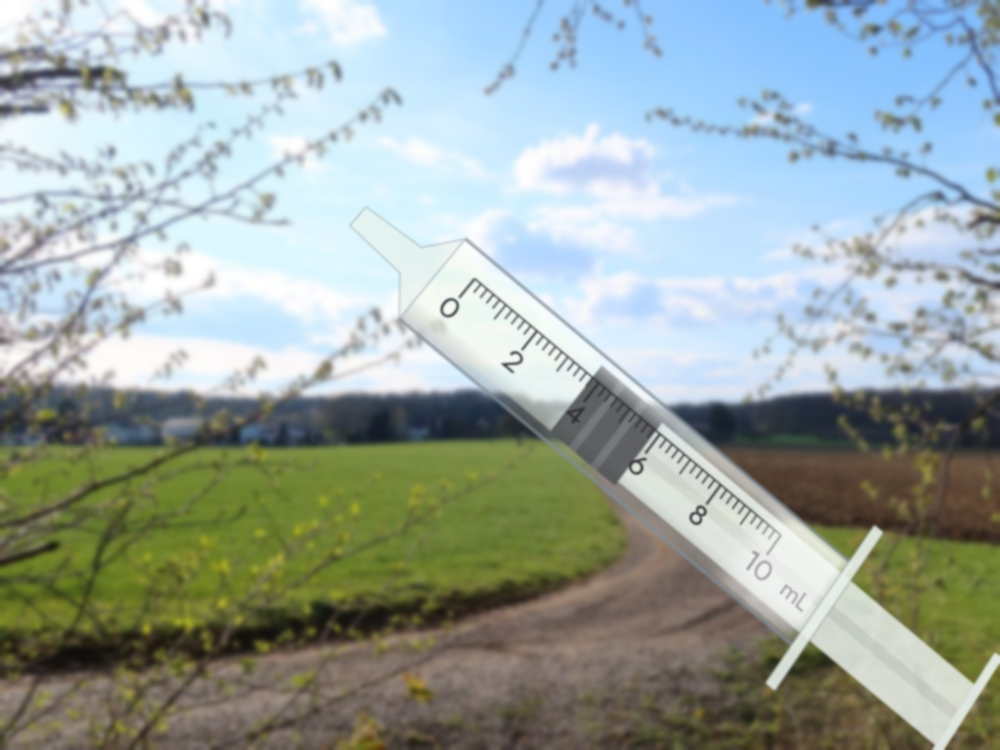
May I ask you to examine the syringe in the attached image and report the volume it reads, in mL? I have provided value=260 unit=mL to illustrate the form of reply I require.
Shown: value=3.8 unit=mL
